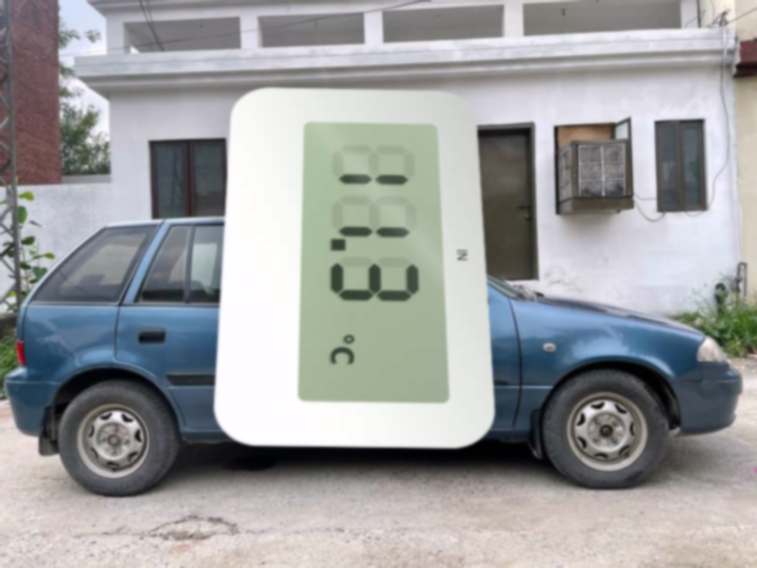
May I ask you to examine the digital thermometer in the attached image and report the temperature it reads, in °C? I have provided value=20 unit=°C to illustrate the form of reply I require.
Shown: value=11.3 unit=°C
